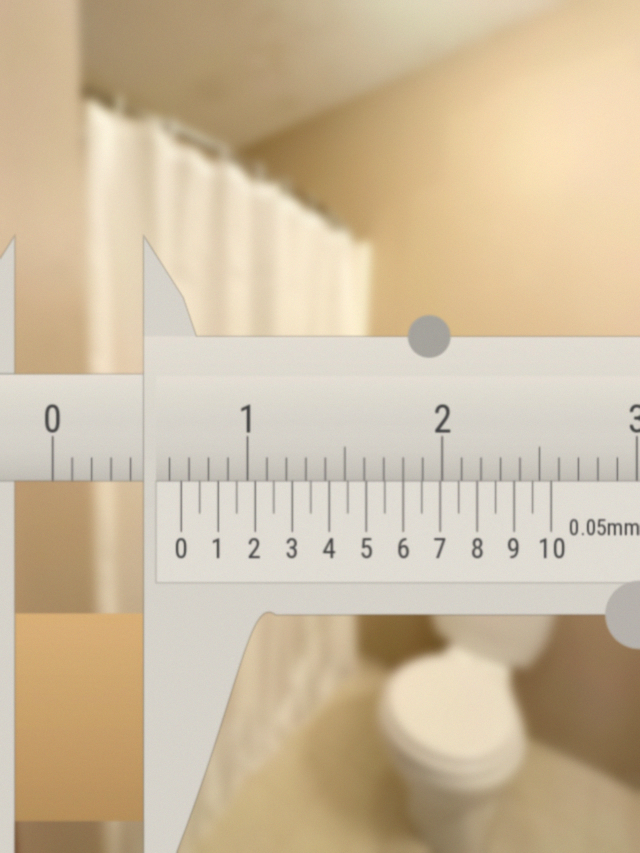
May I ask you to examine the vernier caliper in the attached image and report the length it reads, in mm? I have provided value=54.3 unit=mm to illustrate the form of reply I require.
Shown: value=6.6 unit=mm
